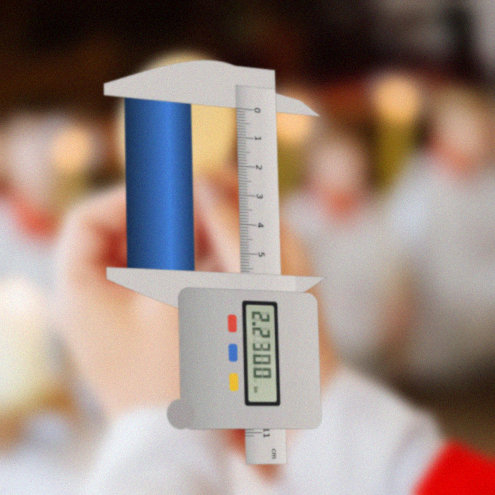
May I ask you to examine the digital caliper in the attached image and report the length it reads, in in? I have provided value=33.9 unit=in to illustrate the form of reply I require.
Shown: value=2.2300 unit=in
